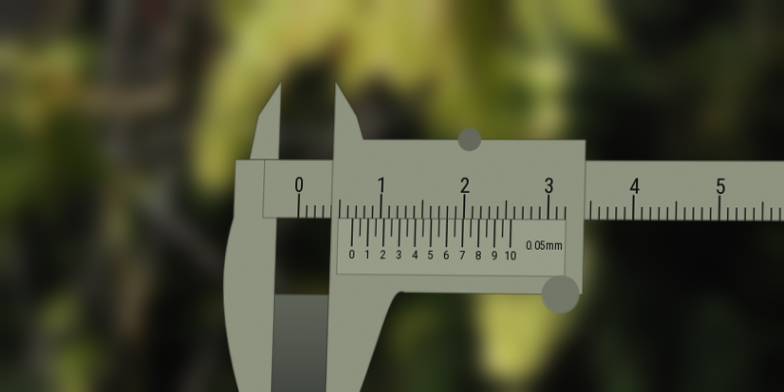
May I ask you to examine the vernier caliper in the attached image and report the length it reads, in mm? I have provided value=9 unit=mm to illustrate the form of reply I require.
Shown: value=6.6 unit=mm
